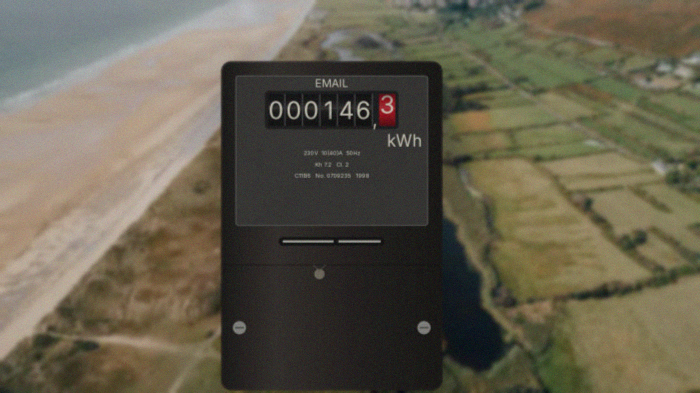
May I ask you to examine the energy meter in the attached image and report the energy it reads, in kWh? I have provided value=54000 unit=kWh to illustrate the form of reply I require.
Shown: value=146.3 unit=kWh
